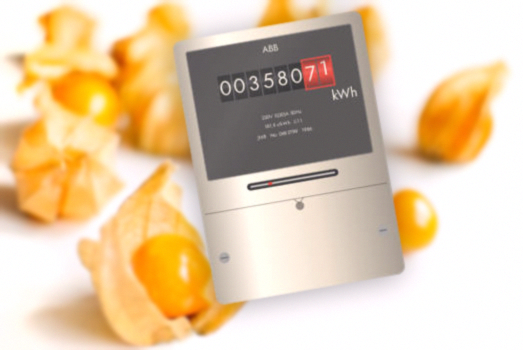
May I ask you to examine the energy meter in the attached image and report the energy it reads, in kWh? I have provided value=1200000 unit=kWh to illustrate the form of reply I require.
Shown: value=3580.71 unit=kWh
